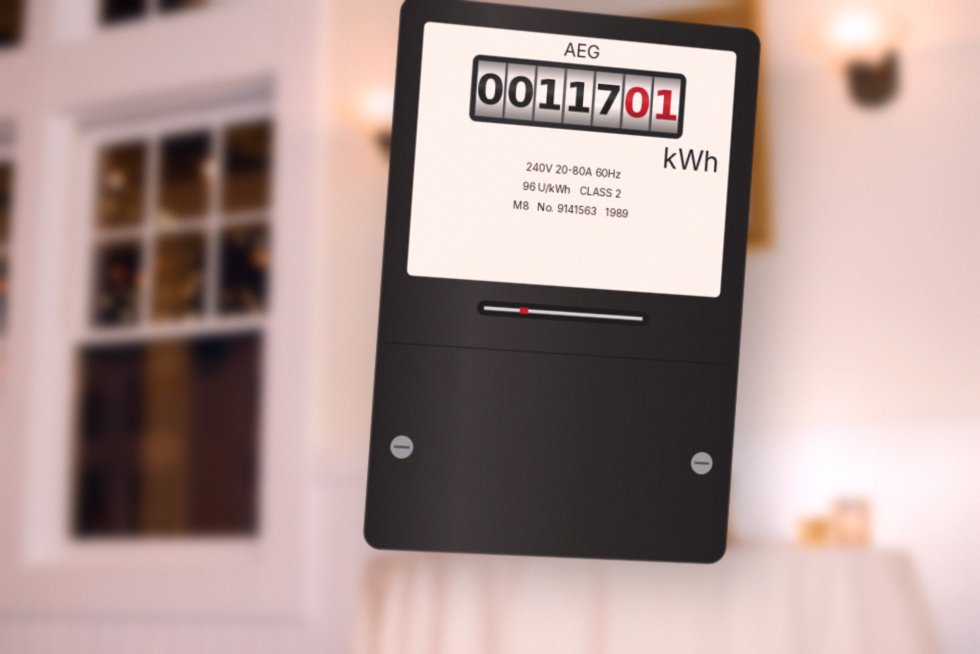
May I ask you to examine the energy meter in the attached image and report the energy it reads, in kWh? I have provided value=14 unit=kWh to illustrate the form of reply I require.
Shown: value=117.01 unit=kWh
